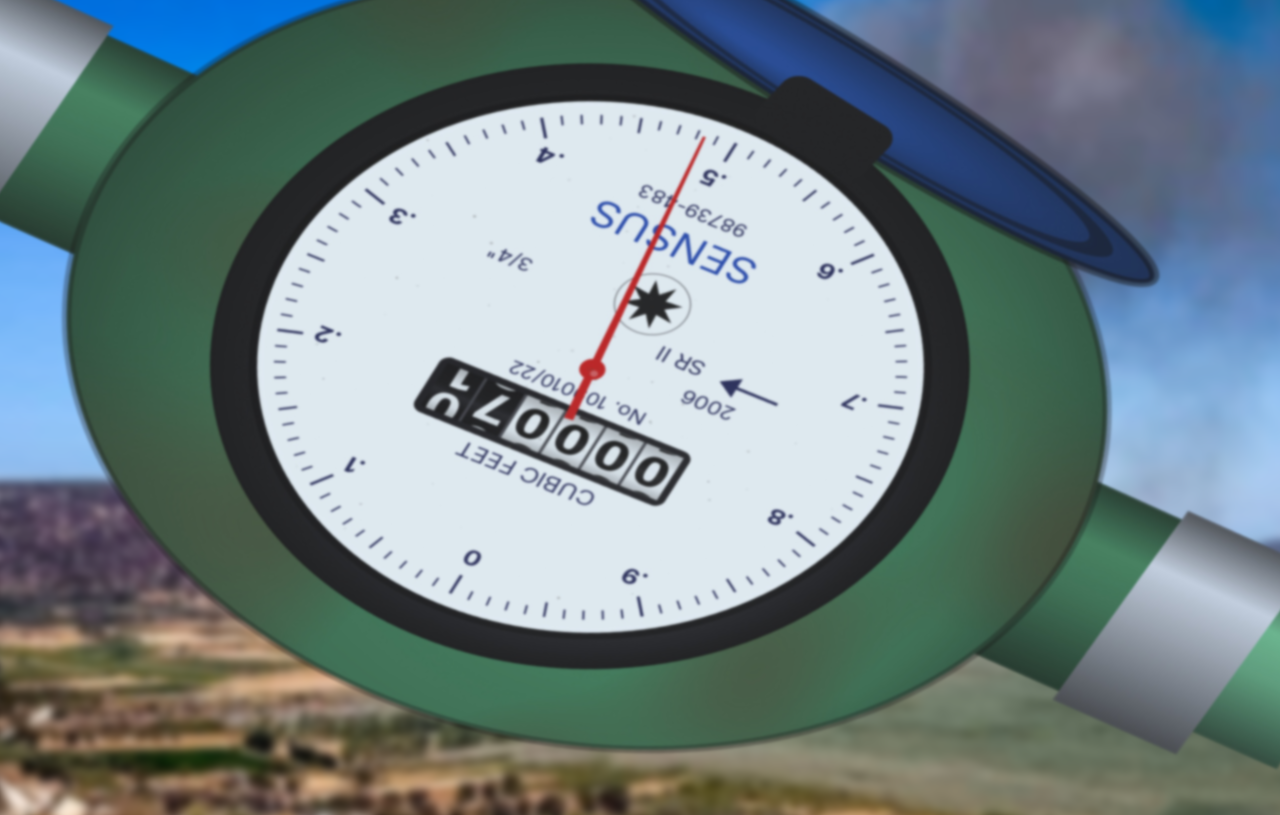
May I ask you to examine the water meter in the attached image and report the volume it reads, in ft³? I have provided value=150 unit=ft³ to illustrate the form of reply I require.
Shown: value=70.48 unit=ft³
